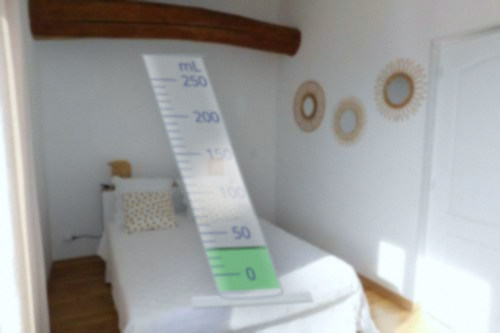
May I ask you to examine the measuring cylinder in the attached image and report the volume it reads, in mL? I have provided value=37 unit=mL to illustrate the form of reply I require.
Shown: value=30 unit=mL
